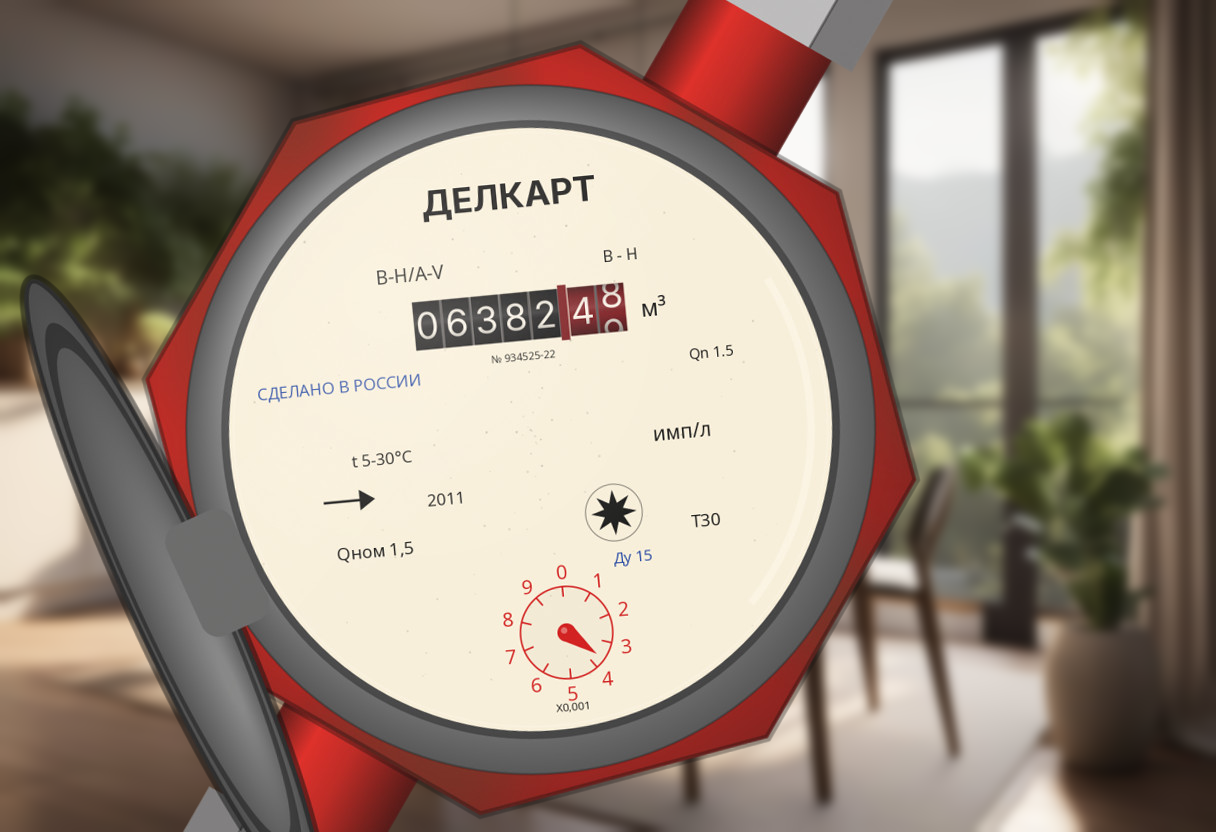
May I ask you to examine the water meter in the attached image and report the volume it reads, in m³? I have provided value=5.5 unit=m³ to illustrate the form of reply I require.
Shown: value=6382.483 unit=m³
